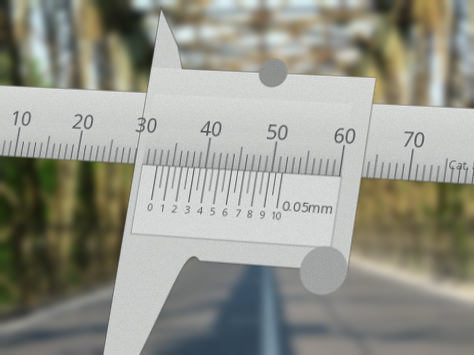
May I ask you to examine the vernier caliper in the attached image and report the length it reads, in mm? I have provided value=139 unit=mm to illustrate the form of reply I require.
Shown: value=32.6 unit=mm
